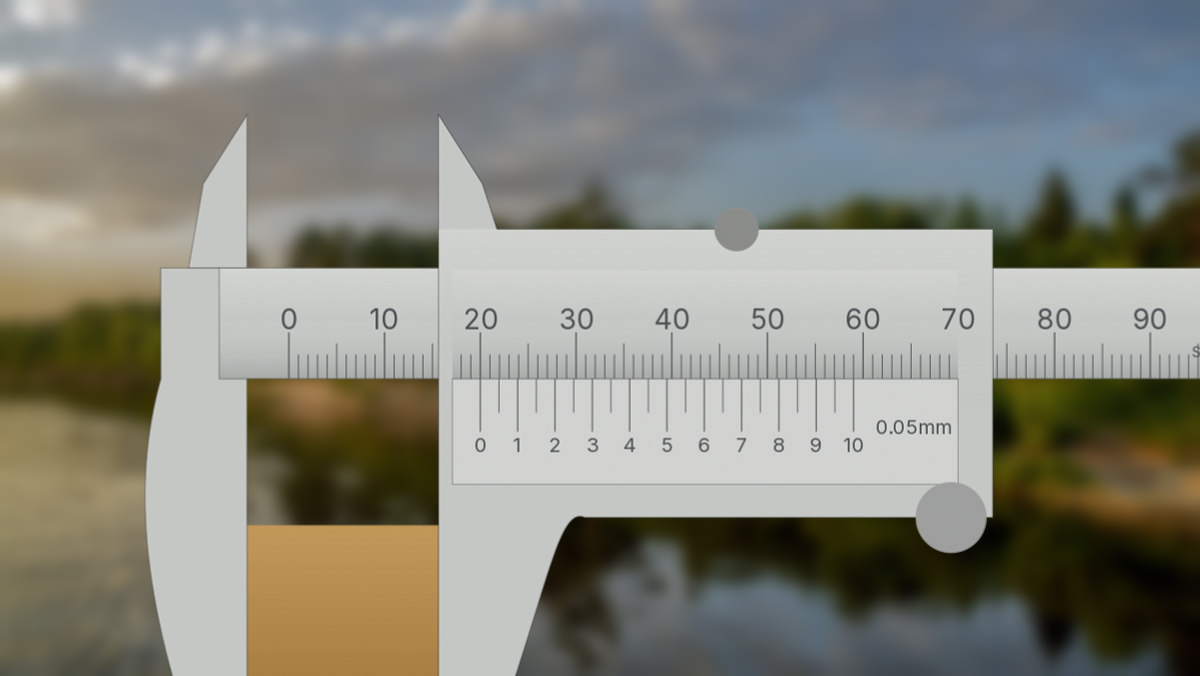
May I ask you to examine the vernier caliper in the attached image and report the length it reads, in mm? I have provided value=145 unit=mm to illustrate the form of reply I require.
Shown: value=20.0 unit=mm
